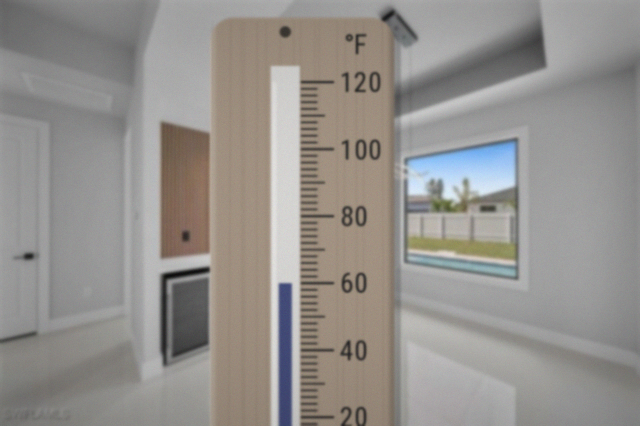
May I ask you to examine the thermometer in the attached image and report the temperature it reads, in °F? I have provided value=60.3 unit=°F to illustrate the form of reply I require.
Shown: value=60 unit=°F
